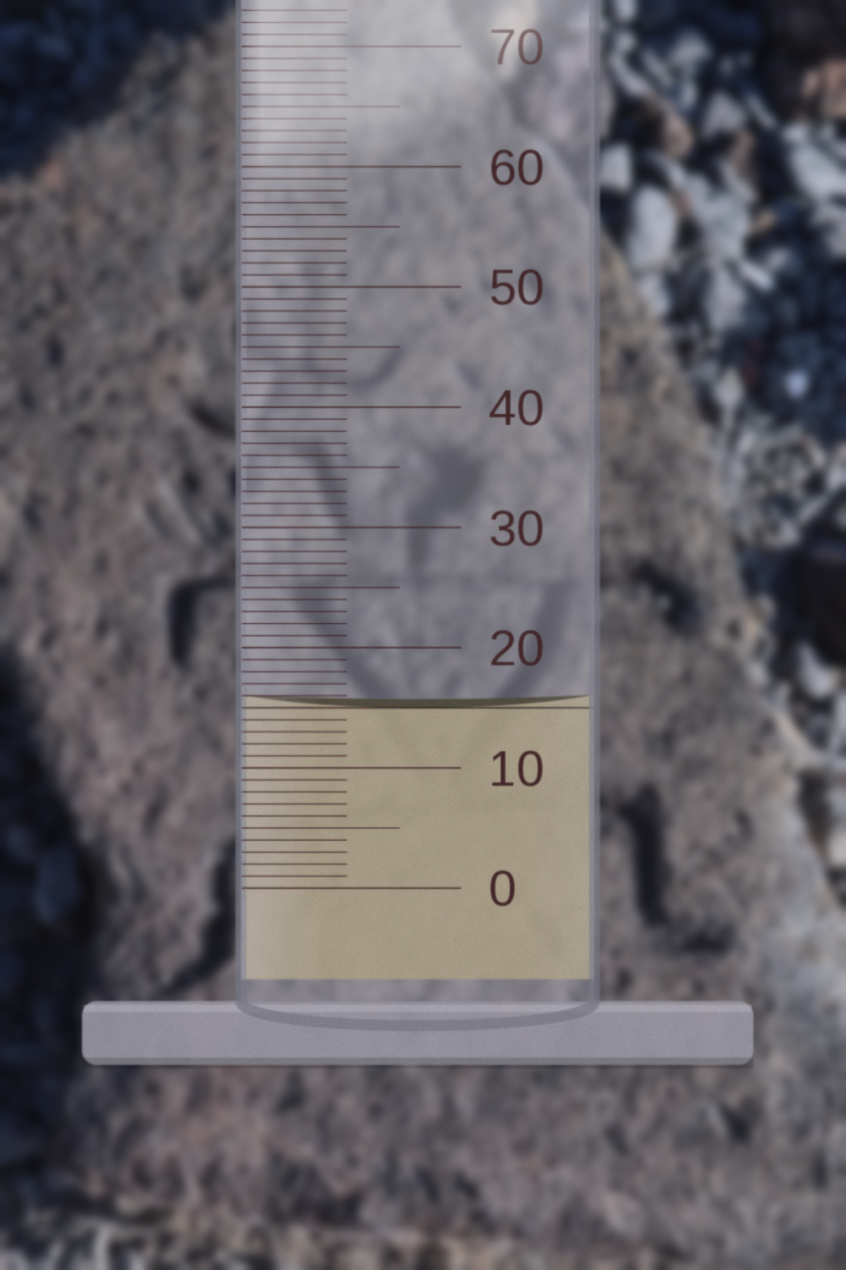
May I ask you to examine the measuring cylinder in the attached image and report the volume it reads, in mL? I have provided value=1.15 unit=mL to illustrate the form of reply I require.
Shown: value=15 unit=mL
